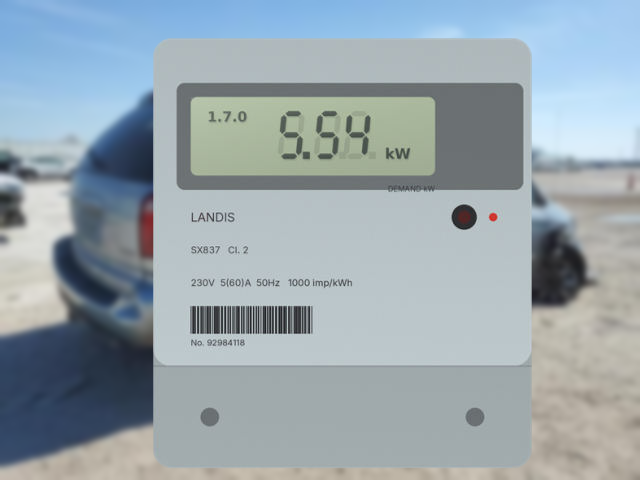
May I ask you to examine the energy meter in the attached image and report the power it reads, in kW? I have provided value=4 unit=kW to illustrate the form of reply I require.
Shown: value=5.54 unit=kW
